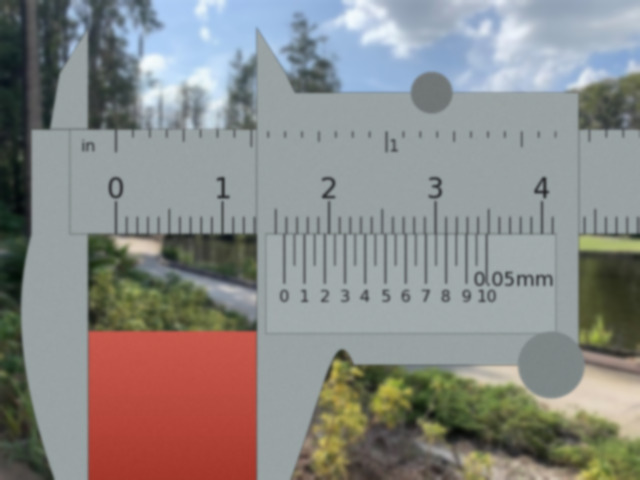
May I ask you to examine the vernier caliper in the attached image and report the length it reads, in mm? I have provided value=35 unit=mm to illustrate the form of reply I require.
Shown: value=15.8 unit=mm
